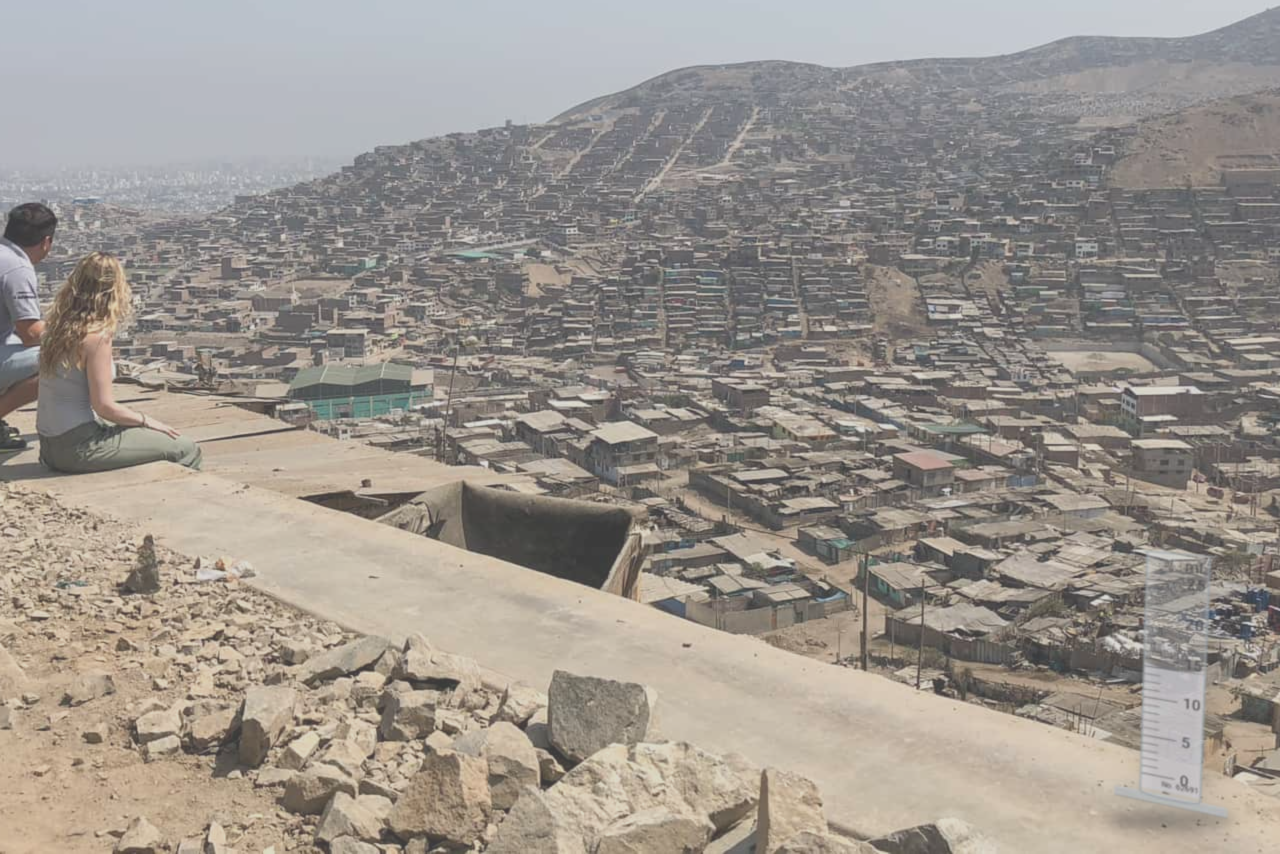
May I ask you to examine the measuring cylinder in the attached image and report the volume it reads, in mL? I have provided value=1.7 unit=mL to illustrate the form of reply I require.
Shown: value=14 unit=mL
